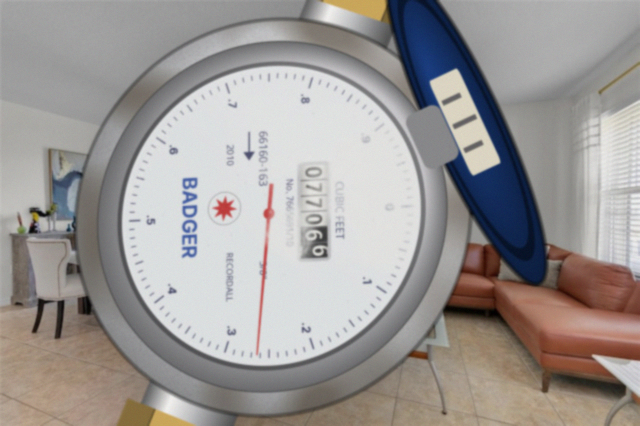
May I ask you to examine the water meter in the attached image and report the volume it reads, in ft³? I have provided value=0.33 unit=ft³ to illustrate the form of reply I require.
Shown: value=77066.26 unit=ft³
